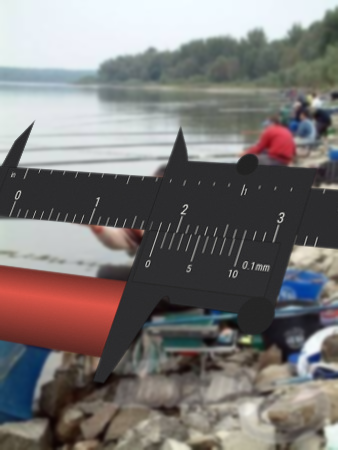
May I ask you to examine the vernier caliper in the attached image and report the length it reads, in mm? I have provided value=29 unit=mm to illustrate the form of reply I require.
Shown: value=18.0 unit=mm
